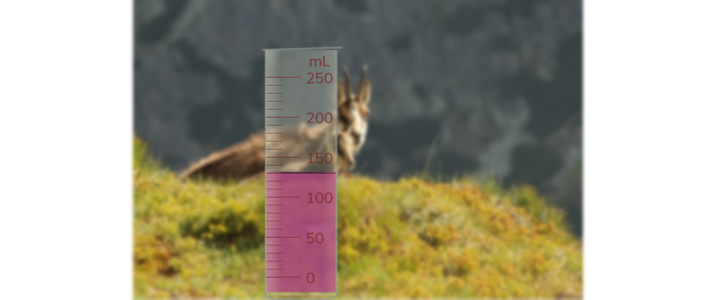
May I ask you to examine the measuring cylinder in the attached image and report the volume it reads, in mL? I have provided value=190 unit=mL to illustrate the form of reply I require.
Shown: value=130 unit=mL
